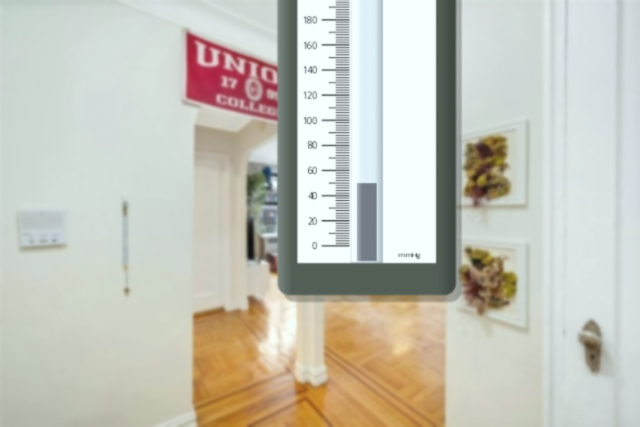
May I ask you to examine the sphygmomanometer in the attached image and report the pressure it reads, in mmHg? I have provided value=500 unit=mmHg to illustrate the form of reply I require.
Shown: value=50 unit=mmHg
